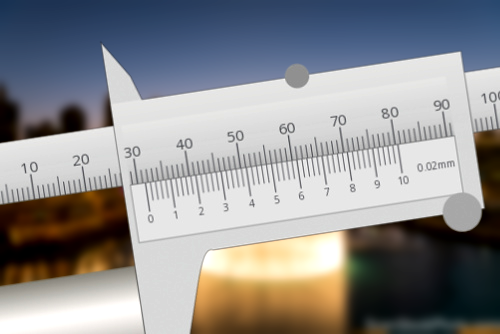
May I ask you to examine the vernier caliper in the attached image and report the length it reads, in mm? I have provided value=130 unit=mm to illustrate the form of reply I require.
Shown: value=31.5 unit=mm
